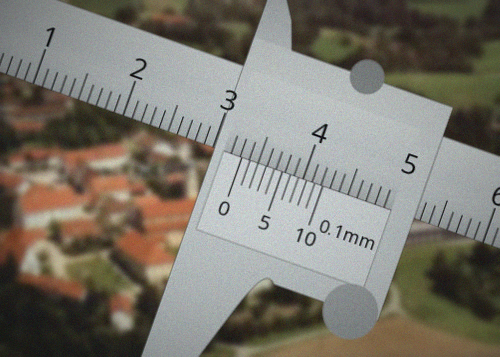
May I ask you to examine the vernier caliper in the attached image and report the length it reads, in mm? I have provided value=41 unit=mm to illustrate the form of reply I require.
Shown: value=33.2 unit=mm
